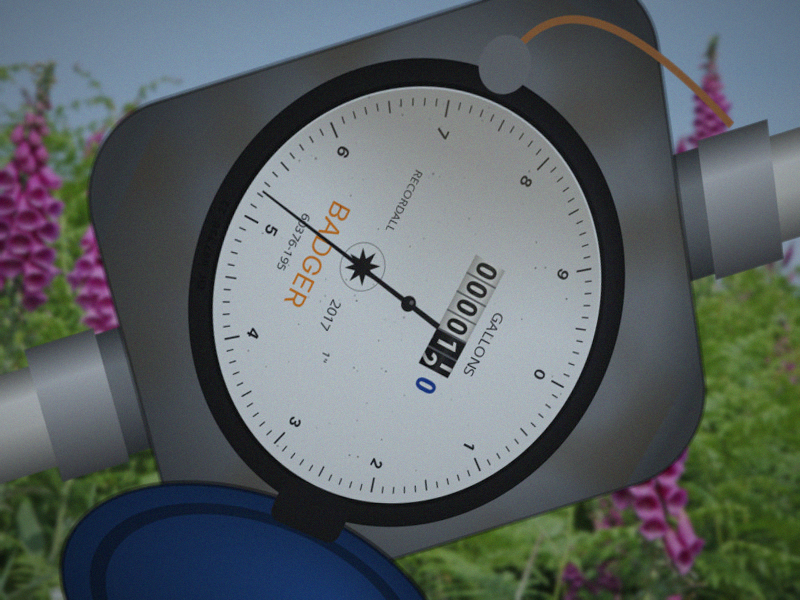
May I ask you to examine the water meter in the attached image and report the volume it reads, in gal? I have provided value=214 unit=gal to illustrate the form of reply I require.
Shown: value=115.2 unit=gal
